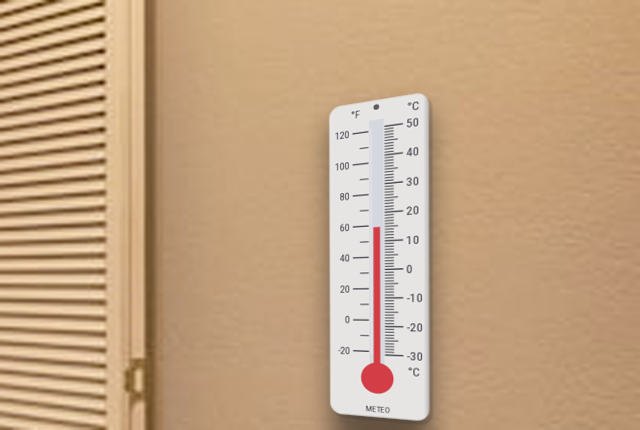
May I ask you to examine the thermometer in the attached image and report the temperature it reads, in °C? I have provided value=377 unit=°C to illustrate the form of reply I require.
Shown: value=15 unit=°C
